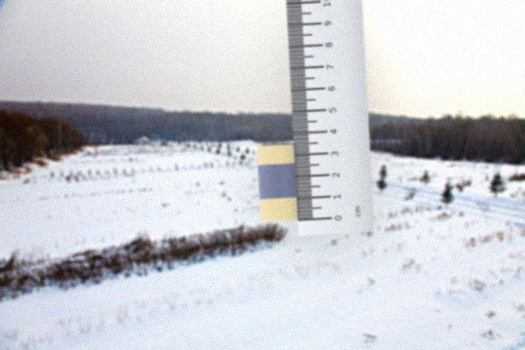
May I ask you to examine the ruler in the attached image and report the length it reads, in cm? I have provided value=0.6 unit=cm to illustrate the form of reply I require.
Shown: value=3.5 unit=cm
